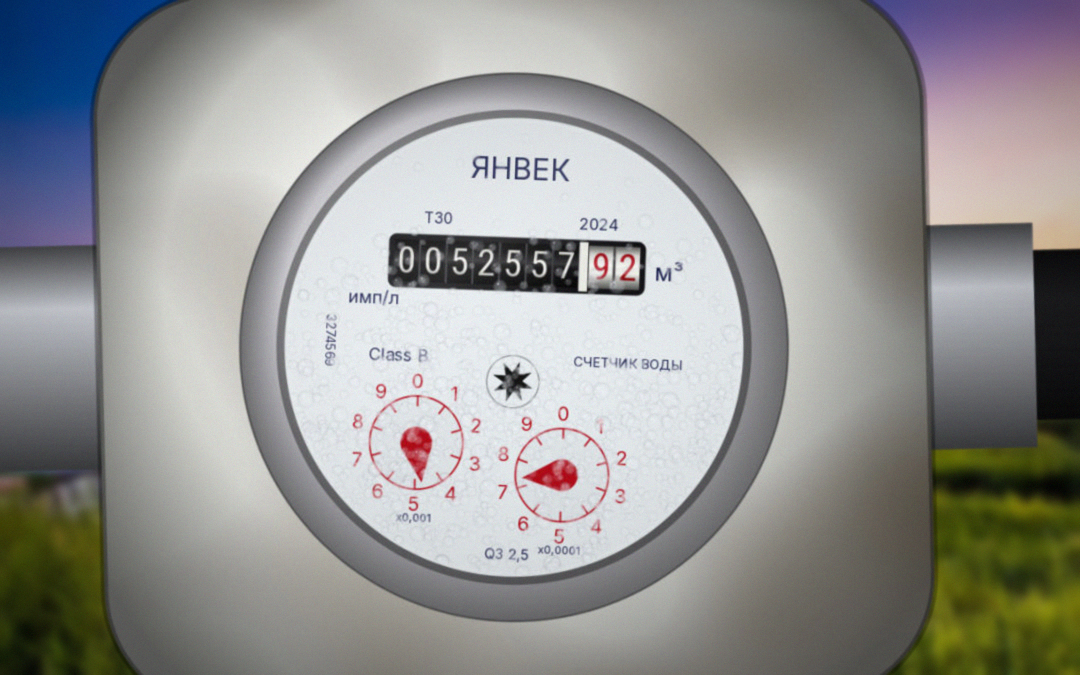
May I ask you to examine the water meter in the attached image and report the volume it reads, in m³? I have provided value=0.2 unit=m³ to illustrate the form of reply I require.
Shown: value=52557.9247 unit=m³
